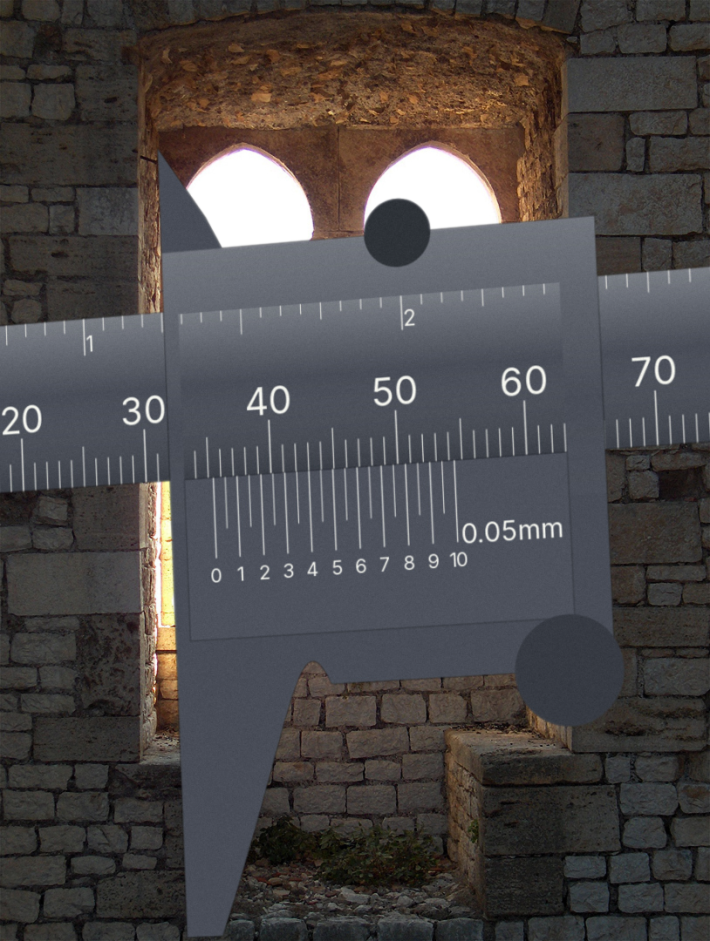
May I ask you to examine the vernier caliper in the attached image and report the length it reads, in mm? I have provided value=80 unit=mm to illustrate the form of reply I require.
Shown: value=35.4 unit=mm
